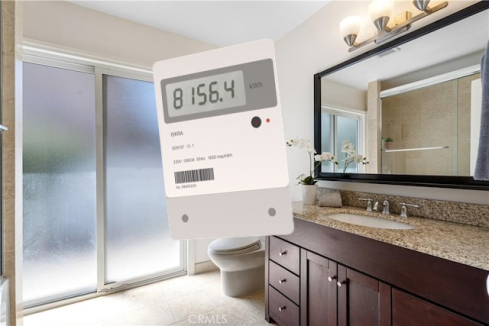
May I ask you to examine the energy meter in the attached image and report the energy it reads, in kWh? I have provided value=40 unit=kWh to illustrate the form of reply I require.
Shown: value=8156.4 unit=kWh
